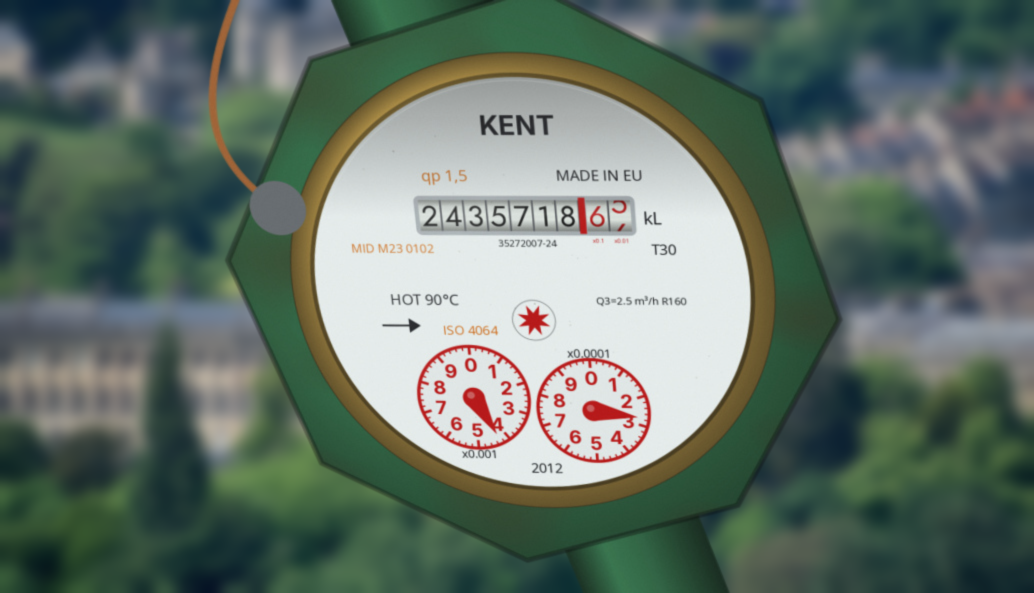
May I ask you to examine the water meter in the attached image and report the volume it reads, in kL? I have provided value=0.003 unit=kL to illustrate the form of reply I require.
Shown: value=2435718.6542 unit=kL
